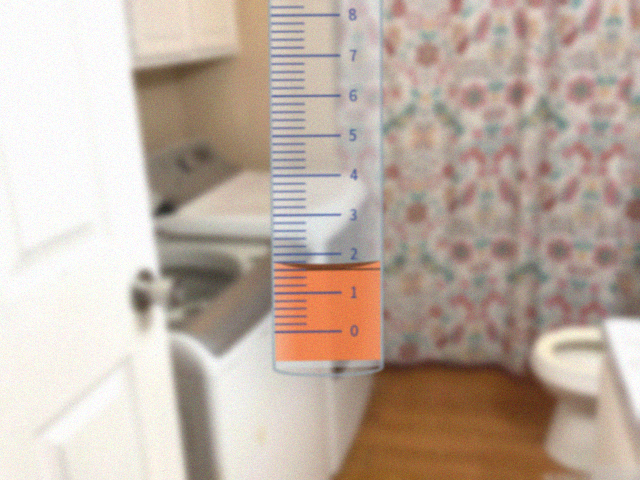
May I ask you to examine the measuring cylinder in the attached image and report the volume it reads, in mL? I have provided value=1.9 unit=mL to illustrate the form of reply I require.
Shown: value=1.6 unit=mL
